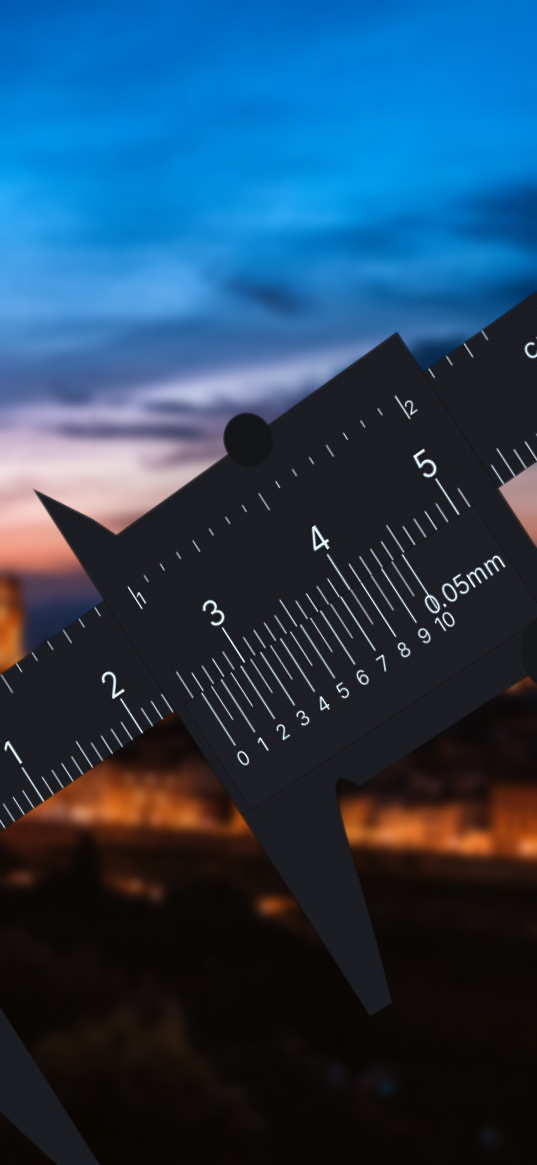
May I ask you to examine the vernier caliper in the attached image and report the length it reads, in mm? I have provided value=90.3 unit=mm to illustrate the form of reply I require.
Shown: value=25.8 unit=mm
